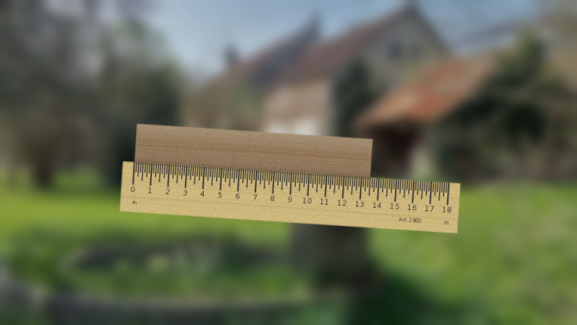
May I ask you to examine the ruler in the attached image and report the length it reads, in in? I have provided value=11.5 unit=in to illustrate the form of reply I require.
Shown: value=13.5 unit=in
